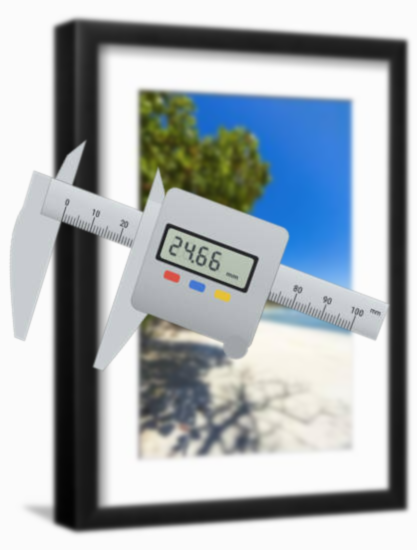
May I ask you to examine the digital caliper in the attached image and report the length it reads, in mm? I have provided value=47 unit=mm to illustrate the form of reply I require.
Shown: value=24.66 unit=mm
